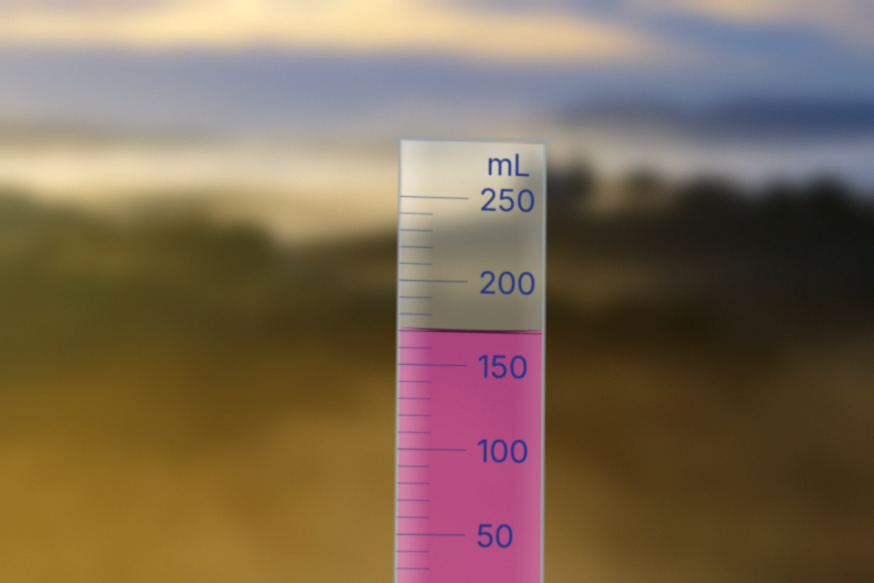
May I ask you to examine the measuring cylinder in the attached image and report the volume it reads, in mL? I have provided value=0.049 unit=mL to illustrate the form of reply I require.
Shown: value=170 unit=mL
